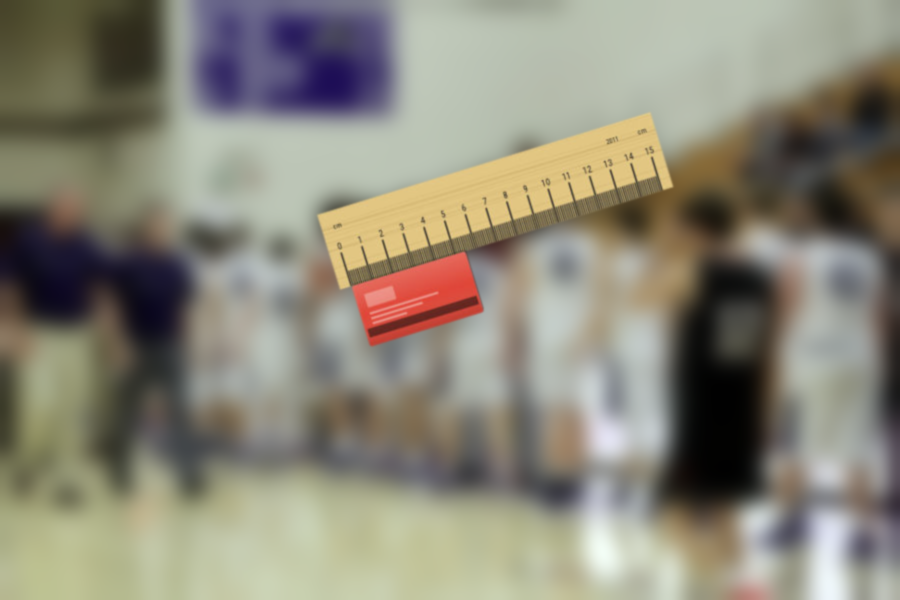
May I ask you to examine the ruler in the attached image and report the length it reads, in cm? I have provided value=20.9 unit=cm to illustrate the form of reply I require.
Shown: value=5.5 unit=cm
